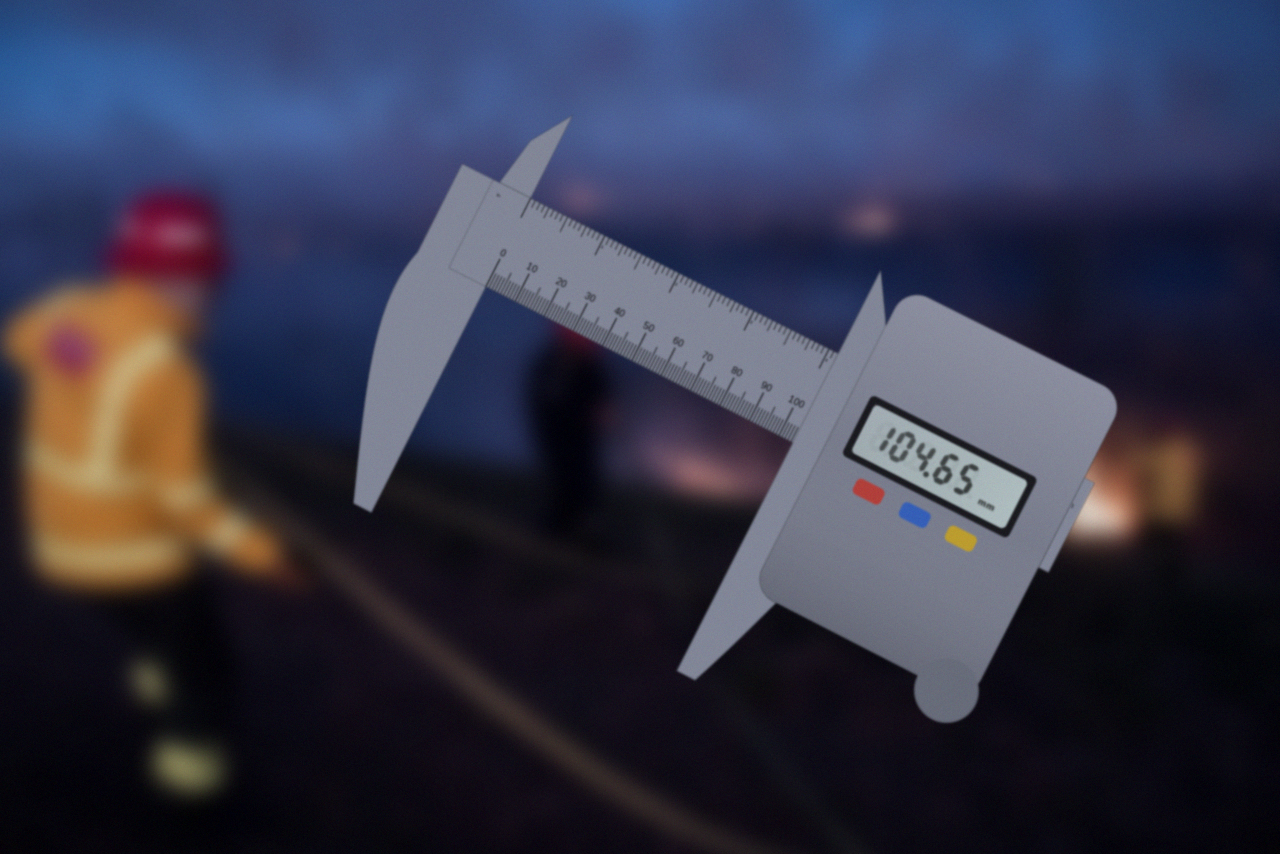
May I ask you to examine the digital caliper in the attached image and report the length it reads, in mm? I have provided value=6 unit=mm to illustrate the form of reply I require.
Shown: value=104.65 unit=mm
